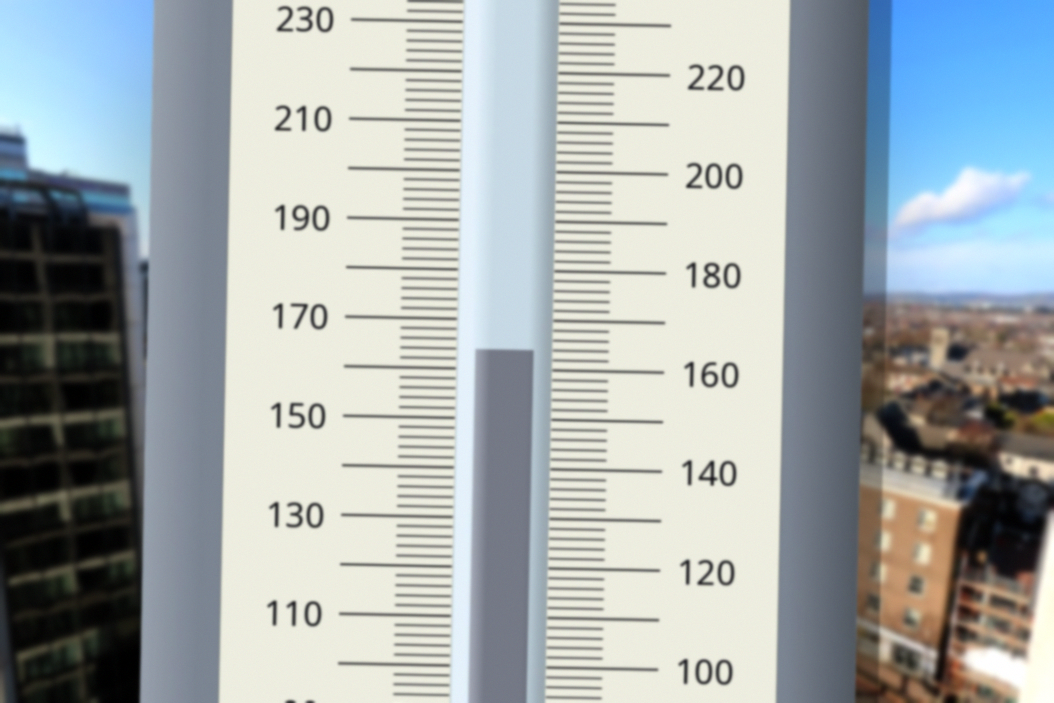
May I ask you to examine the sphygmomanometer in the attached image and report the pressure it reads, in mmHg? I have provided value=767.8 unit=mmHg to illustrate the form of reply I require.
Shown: value=164 unit=mmHg
